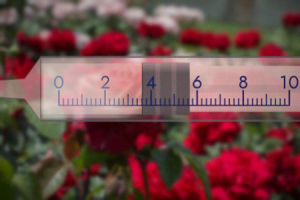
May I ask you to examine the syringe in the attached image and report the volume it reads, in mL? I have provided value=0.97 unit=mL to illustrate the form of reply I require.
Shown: value=3.6 unit=mL
